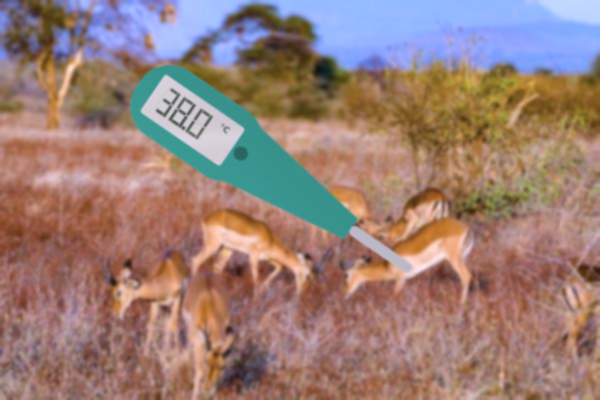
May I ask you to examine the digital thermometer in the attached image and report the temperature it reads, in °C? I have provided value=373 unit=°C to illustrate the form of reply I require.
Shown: value=38.0 unit=°C
